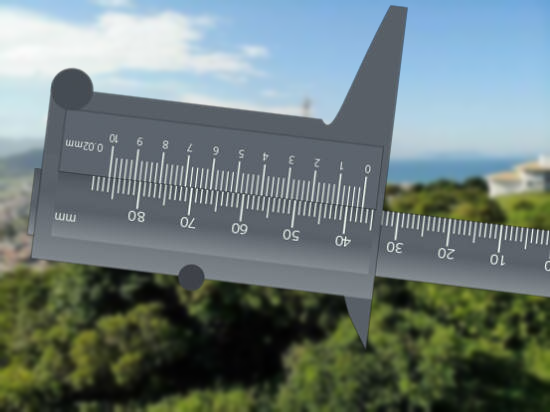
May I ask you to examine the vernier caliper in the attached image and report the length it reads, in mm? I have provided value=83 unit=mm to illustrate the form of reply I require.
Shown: value=37.0 unit=mm
